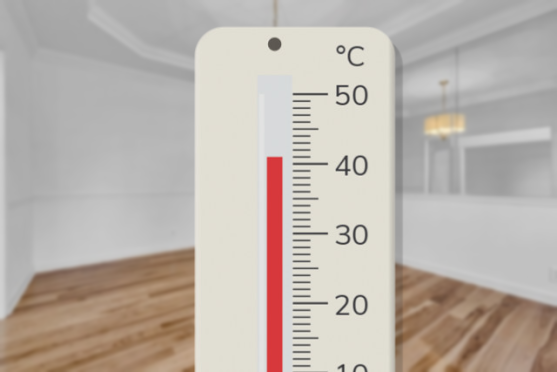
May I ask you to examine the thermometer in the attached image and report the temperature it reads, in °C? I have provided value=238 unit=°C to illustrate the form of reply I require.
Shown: value=41 unit=°C
